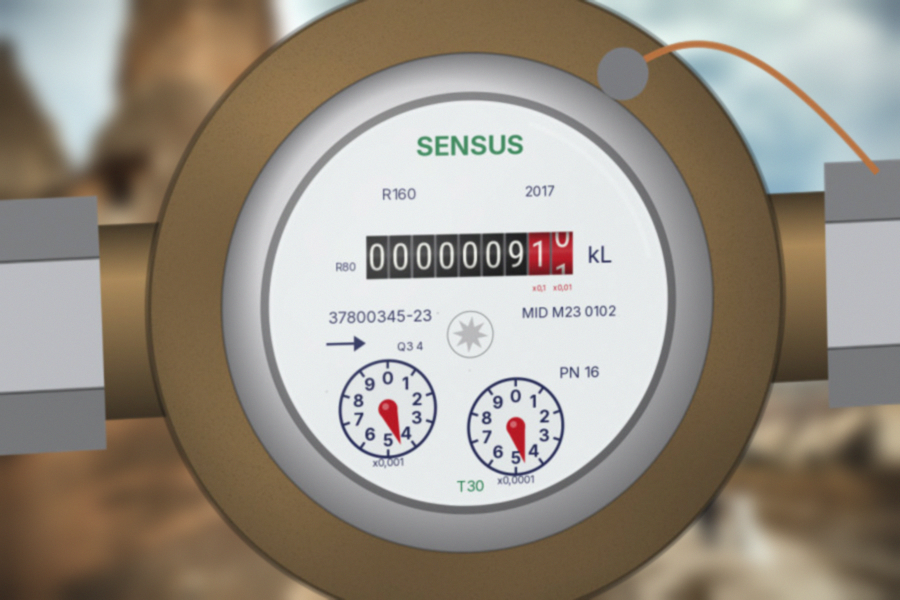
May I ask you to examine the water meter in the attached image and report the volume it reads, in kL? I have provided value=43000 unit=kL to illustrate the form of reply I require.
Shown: value=9.1044 unit=kL
